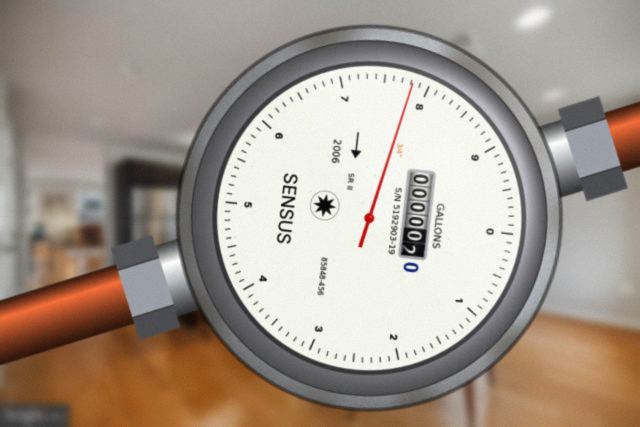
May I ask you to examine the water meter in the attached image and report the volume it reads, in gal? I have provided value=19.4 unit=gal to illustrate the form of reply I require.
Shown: value=17.8 unit=gal
